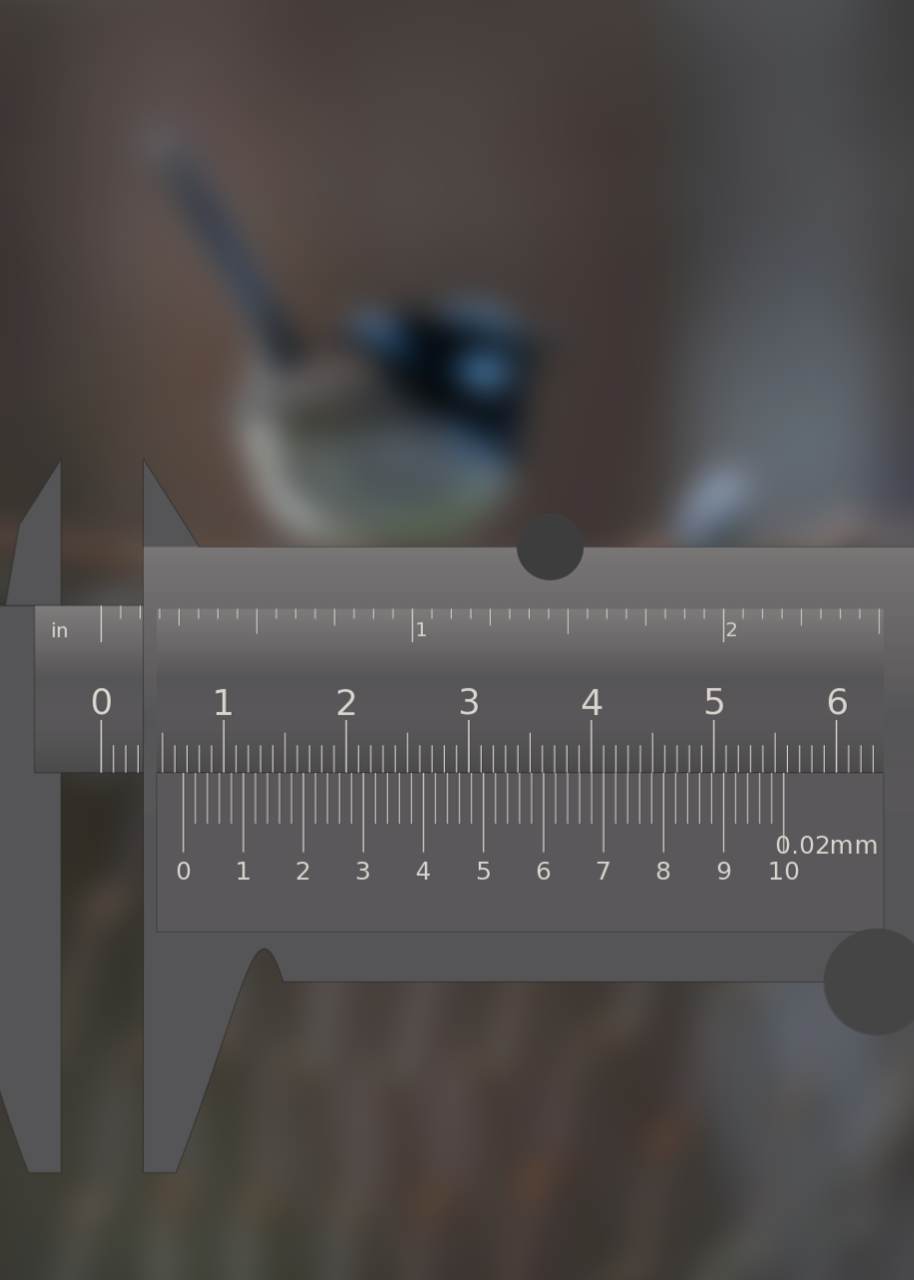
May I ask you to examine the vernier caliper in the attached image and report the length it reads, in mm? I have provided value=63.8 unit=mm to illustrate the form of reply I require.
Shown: value=6.7 unit=mm
